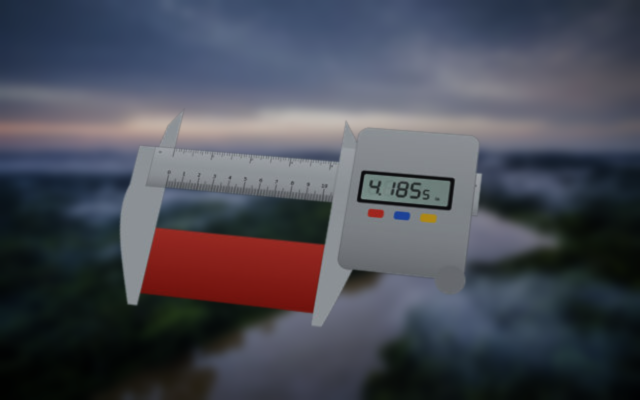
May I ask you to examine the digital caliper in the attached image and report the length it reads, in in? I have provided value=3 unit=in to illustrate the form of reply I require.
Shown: value=4.1855 unit=in
